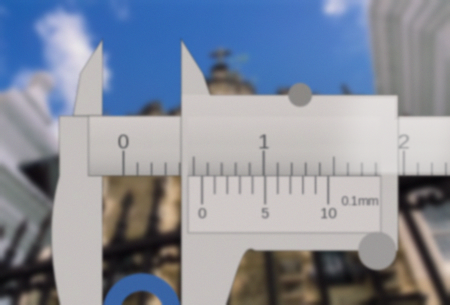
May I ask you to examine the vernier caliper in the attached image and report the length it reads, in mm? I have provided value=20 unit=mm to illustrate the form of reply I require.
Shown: value=5.6 unit=mm
